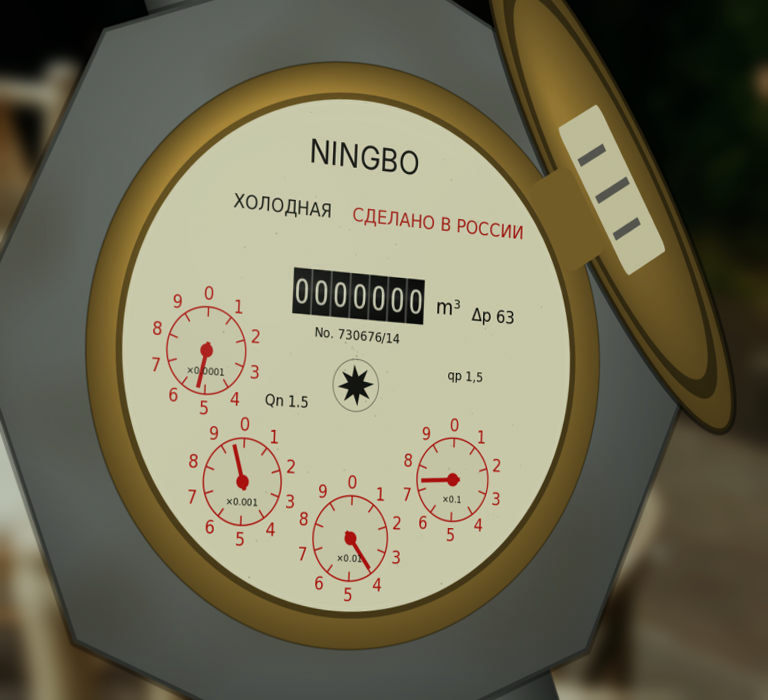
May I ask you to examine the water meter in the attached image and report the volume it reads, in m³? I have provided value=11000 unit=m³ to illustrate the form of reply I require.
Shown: value=0.7395 unit=m³
